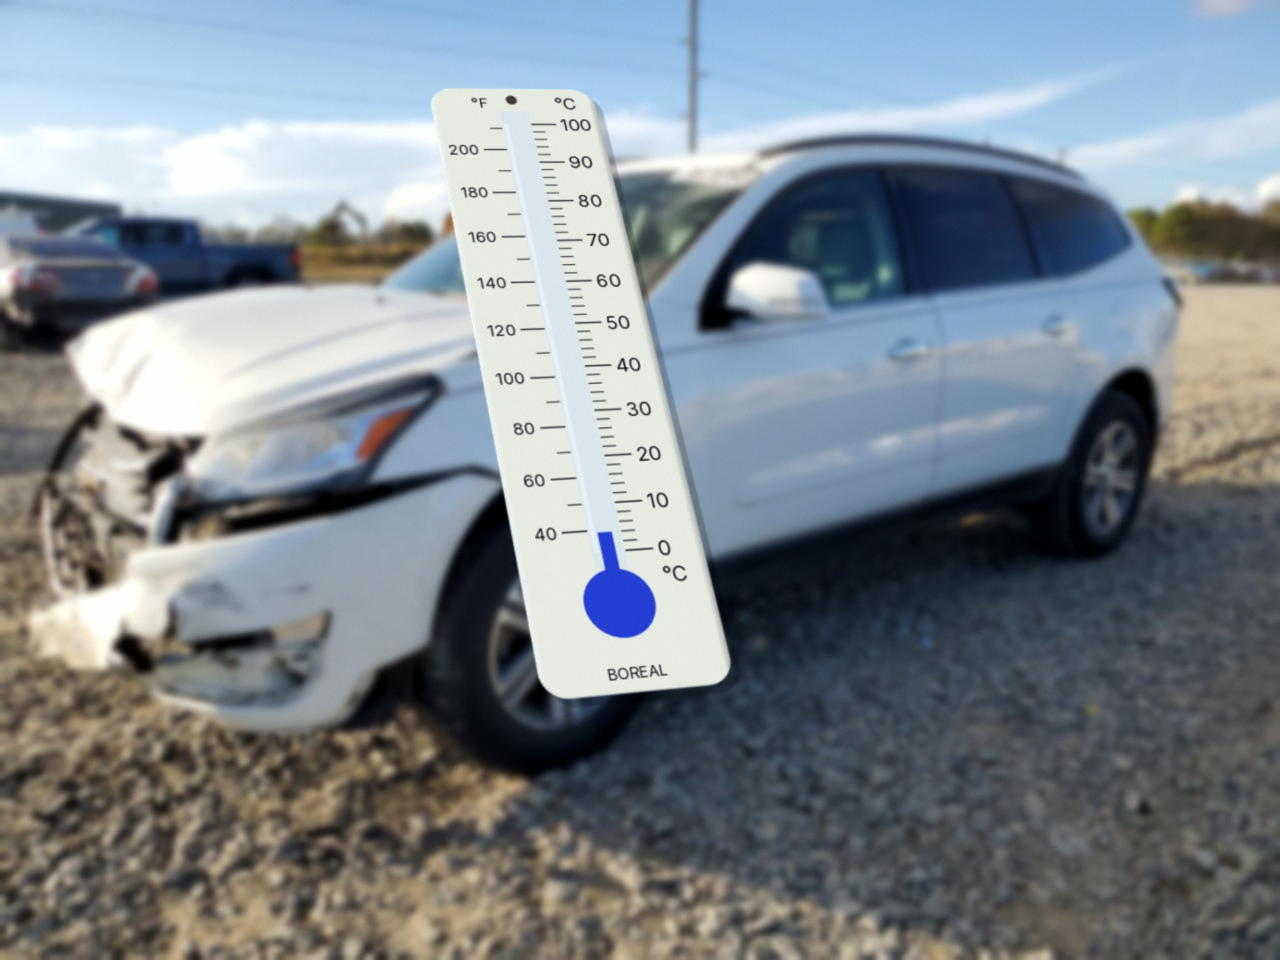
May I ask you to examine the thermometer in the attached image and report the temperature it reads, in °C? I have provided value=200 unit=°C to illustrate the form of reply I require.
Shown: value=4 unit=°C
